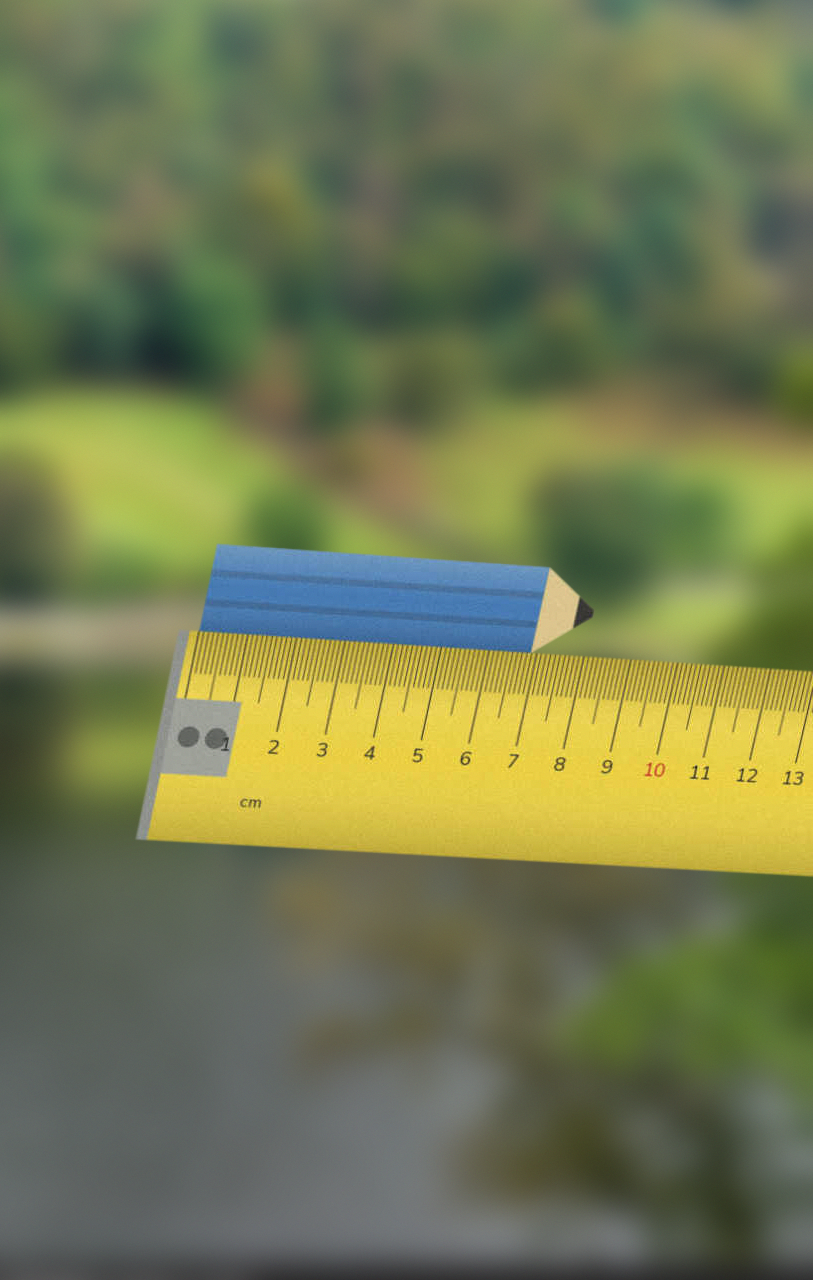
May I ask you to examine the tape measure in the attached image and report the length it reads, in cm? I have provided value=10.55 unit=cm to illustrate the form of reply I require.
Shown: value=8 unit=cm
